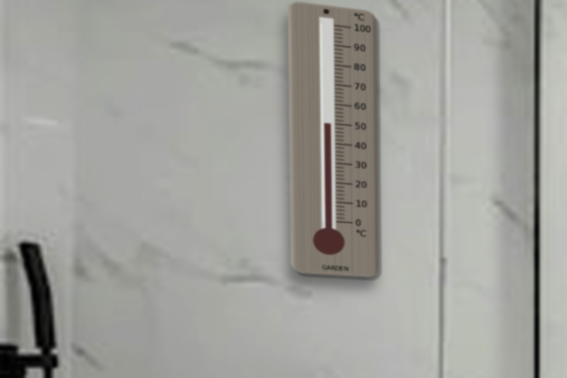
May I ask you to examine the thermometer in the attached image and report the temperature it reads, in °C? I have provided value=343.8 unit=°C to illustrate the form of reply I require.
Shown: value=50 unit=°C
